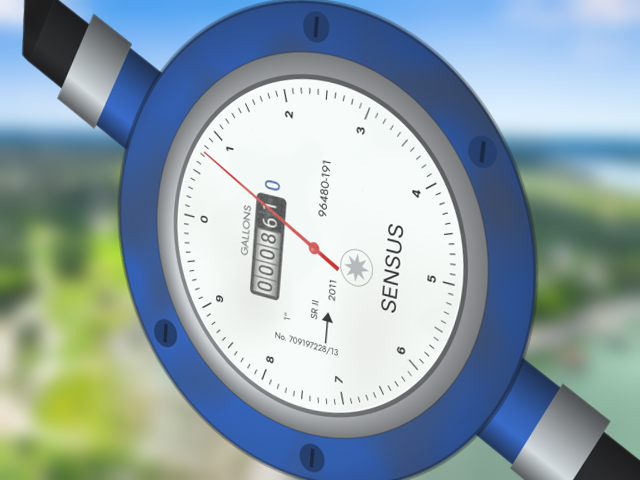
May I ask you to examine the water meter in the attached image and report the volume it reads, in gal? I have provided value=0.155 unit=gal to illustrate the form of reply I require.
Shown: value=8610.7 unit=gal
